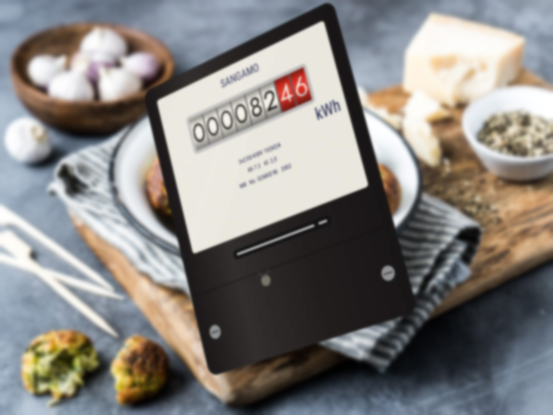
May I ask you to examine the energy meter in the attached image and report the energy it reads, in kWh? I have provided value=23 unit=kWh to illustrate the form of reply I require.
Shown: value=82.46 unit=kWh
